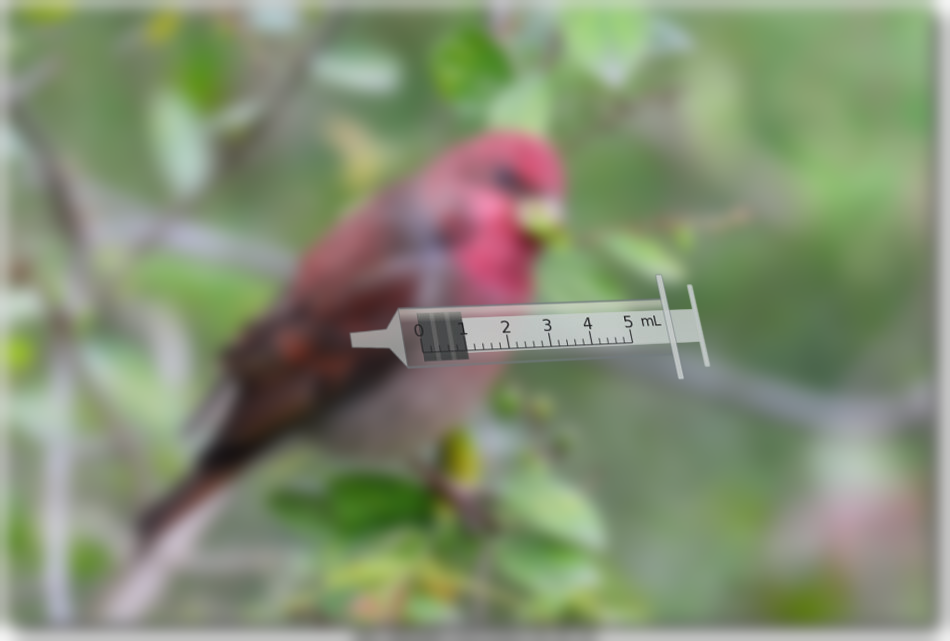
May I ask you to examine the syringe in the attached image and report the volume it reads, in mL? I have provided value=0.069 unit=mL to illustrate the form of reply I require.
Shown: value=0 unit=mL
